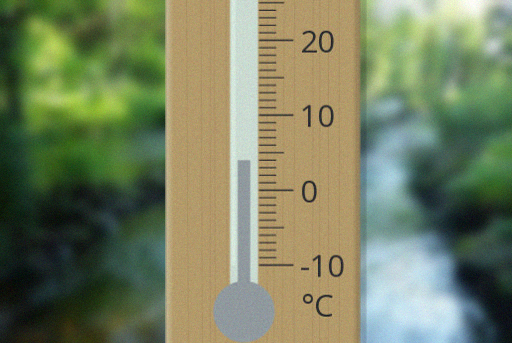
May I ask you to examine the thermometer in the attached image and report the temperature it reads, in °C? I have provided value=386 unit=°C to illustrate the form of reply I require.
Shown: value=4 unit=°C
